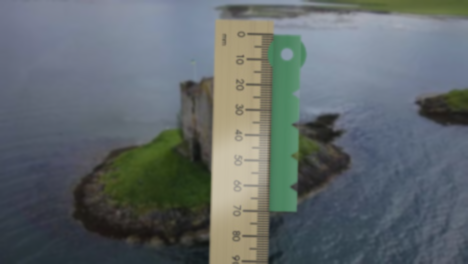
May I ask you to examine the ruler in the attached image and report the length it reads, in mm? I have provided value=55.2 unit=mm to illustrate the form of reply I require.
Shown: value=70 unit=mm
